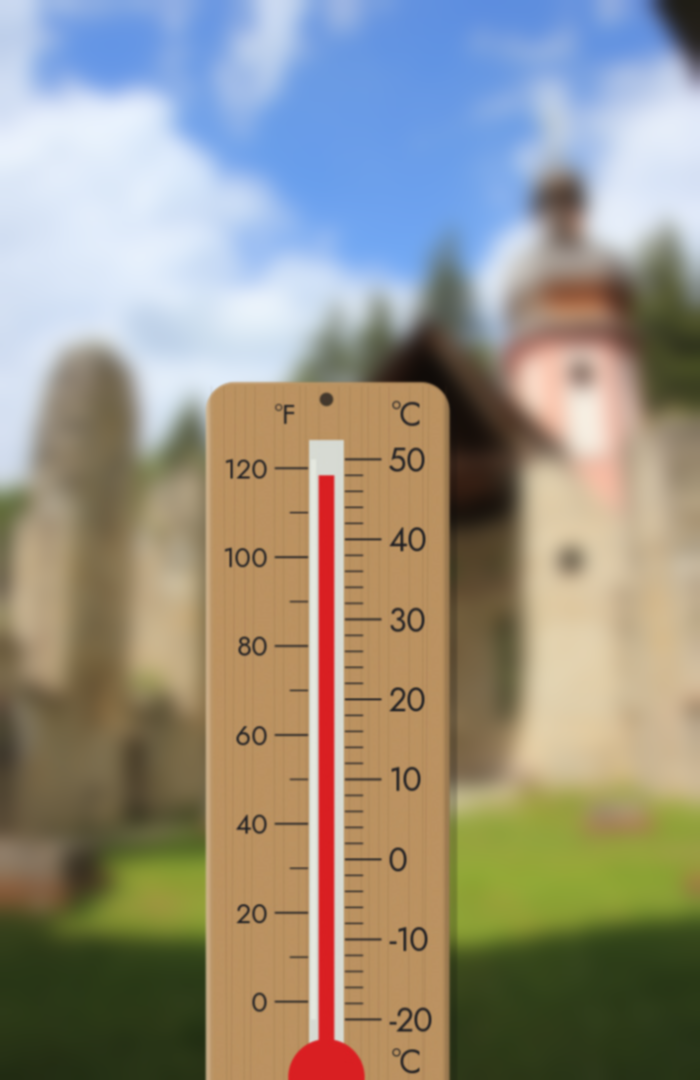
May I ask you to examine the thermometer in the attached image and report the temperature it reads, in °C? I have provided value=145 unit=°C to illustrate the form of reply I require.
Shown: value=48 unit=°C
